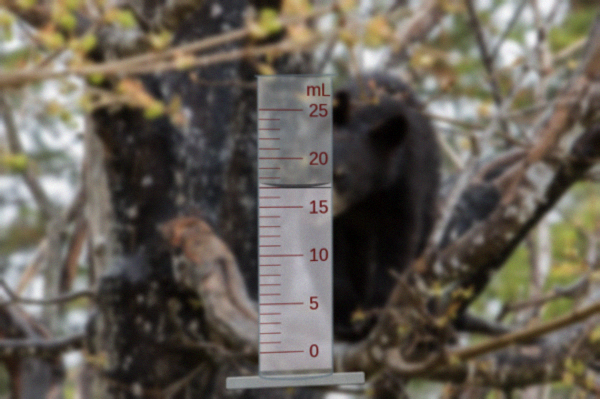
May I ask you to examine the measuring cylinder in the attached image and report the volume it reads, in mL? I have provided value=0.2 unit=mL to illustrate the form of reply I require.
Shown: value=17 unit=mL
